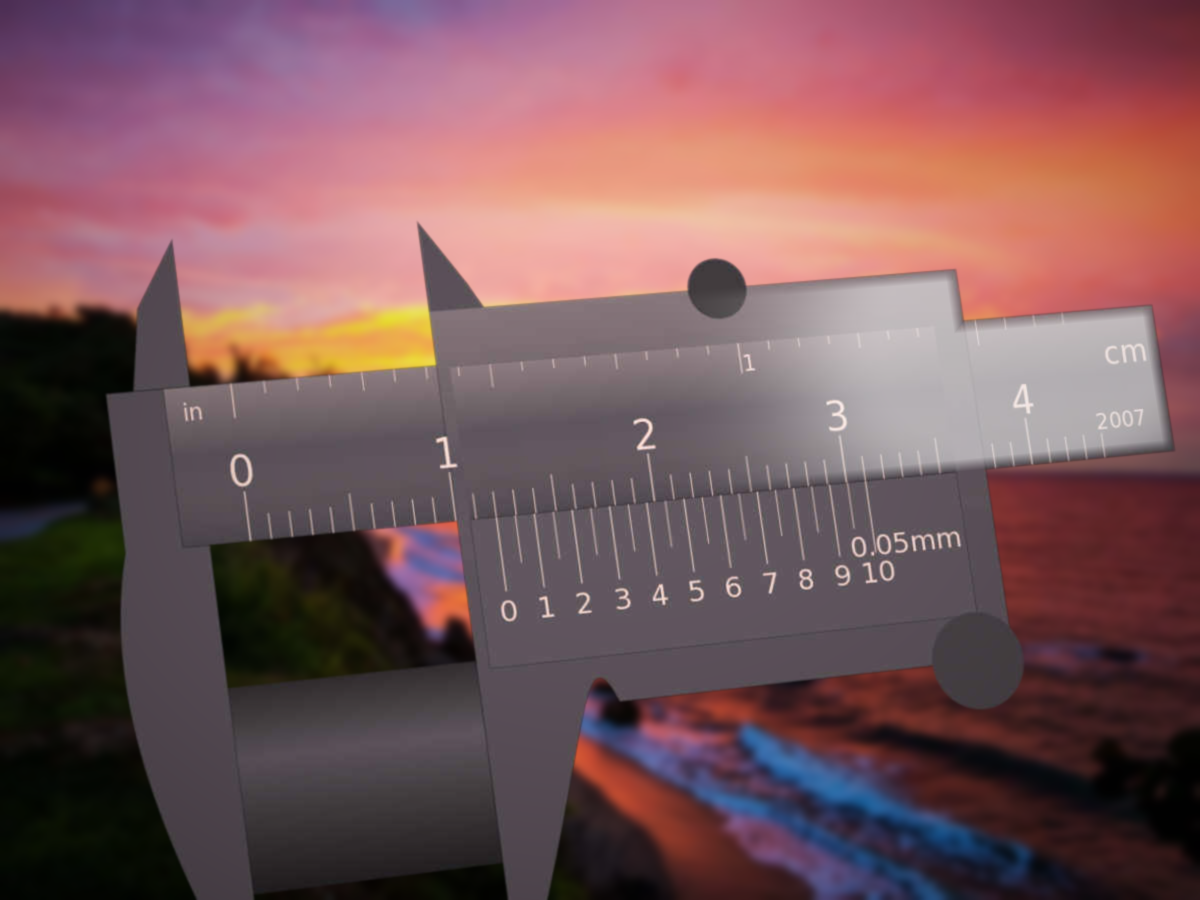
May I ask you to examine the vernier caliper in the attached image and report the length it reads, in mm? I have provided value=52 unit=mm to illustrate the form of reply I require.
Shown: value=12.0 unit=mm
